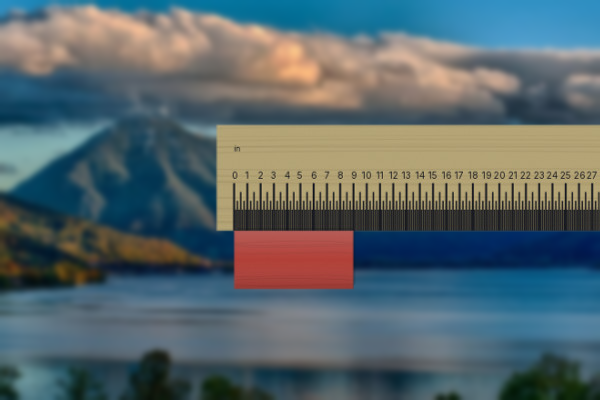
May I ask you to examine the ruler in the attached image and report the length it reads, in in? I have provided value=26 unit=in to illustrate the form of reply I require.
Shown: value=9 unit=in
